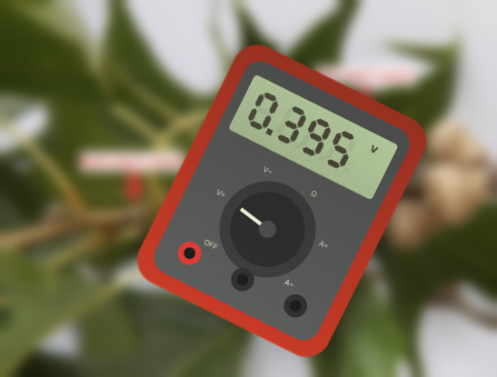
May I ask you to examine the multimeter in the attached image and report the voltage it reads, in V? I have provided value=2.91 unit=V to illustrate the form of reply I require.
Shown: value=0.395 unit=V
